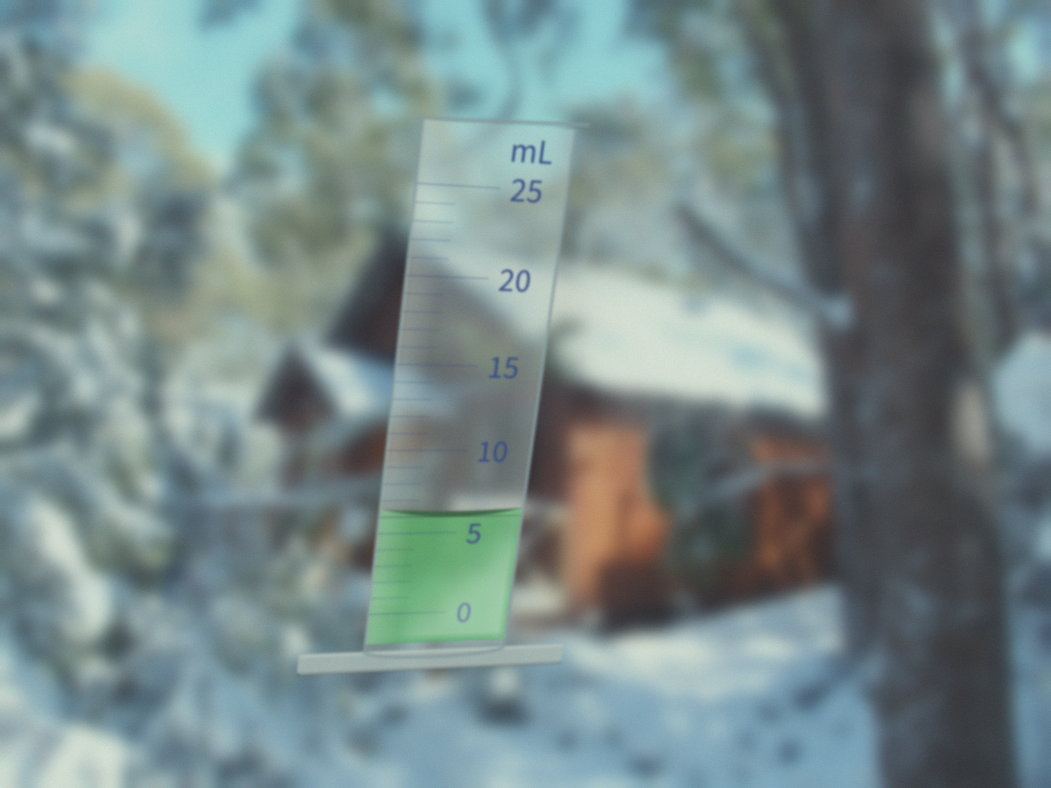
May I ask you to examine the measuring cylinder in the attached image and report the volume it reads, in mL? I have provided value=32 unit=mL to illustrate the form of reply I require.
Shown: value=6 unit=mL
